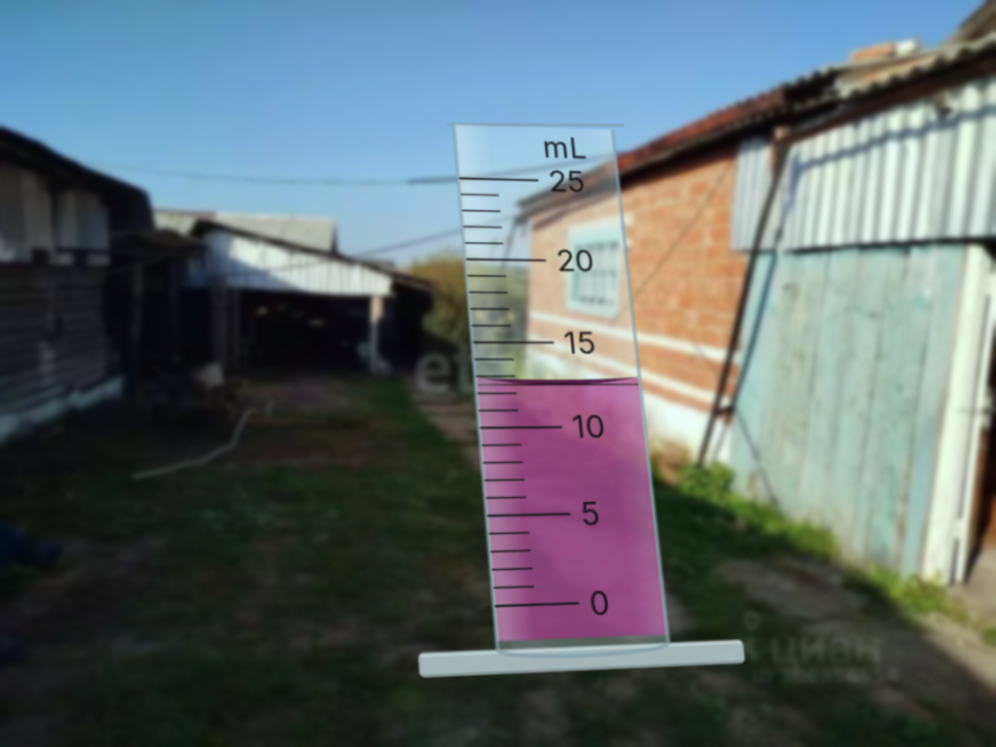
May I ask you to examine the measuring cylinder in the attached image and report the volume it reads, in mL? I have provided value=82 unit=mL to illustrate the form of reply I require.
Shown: value=12.5 unit=mL
